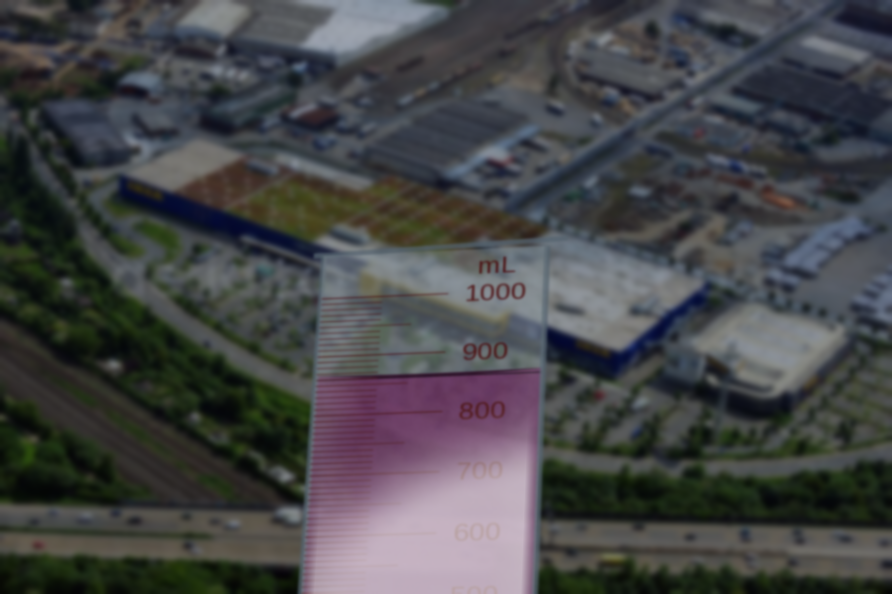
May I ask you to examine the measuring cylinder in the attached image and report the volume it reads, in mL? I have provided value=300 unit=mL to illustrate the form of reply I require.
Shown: value=860 unit=mL
